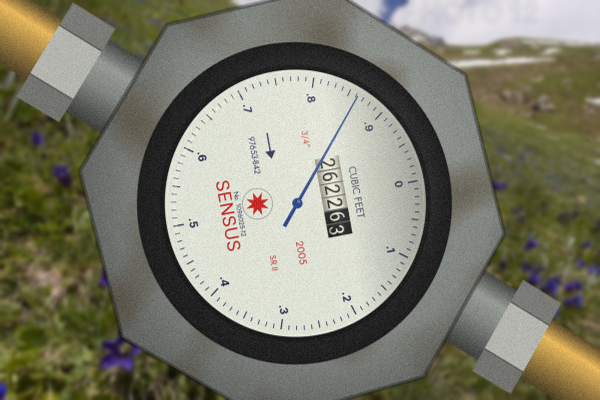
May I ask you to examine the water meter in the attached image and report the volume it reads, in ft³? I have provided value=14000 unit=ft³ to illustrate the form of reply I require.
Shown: value=262262.86 unit=ft³
